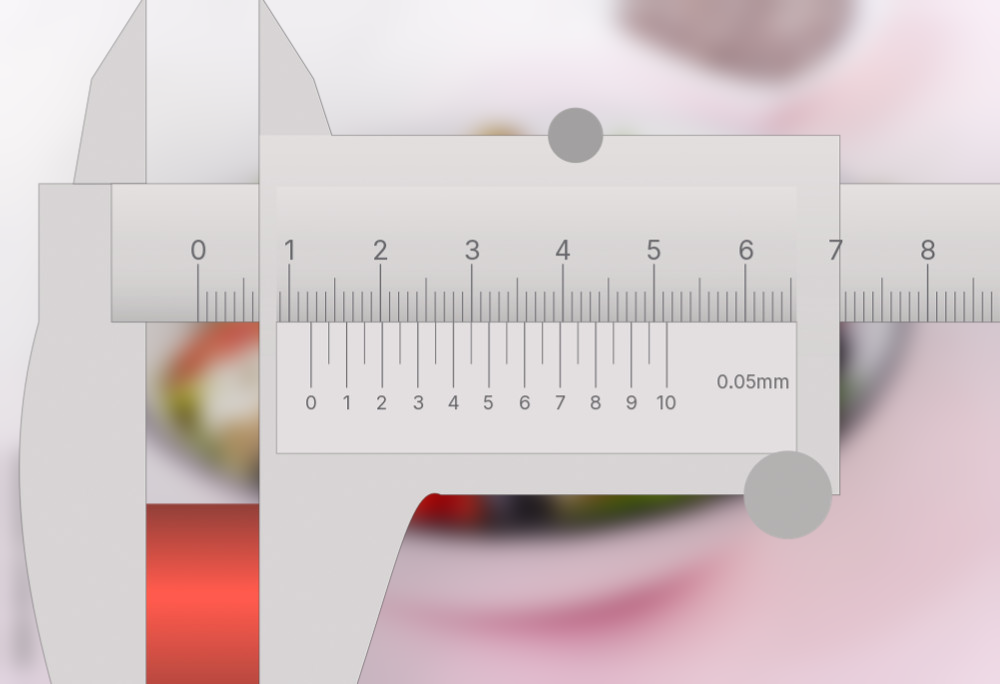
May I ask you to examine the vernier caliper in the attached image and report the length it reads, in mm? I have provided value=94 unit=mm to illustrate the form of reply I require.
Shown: value=12.4 unit=mm
